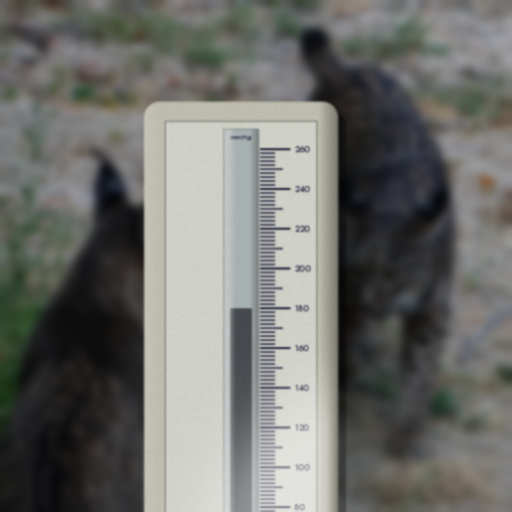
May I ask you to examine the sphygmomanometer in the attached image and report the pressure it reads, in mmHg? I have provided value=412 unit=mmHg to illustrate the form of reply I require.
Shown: value=180 unit=mmHg
